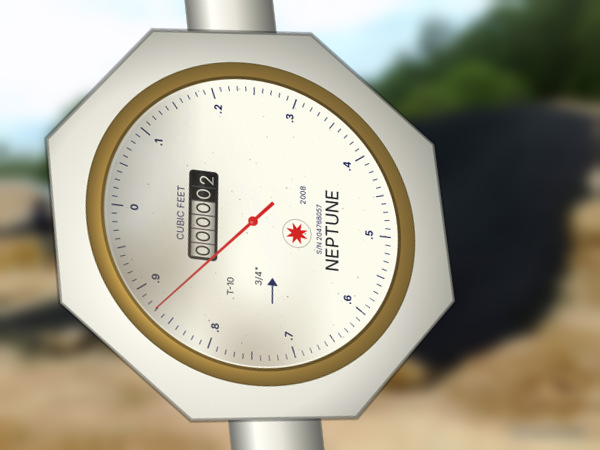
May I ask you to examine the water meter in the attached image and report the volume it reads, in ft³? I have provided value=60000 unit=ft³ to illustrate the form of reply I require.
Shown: value=1.87 unit=ft³
